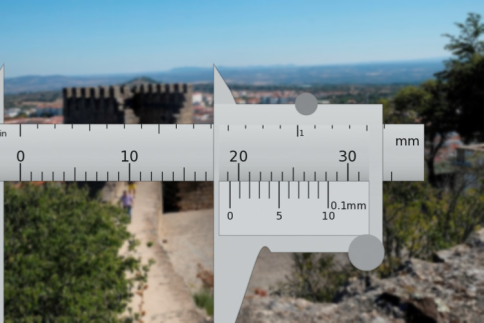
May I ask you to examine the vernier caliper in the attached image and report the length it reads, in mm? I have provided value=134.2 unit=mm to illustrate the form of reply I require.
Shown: value=19.2 unit=mm
